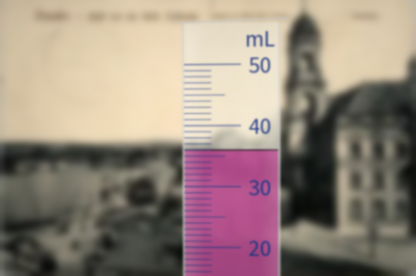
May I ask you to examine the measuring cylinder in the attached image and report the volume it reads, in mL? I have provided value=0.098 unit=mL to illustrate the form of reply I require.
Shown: value=36 unit=mL
